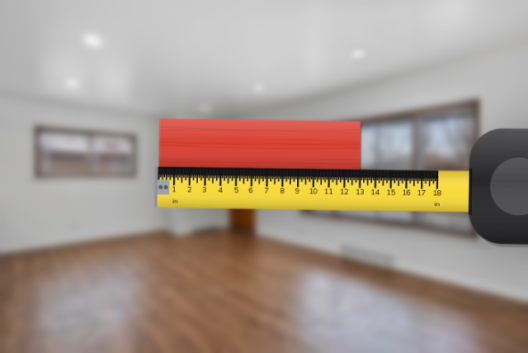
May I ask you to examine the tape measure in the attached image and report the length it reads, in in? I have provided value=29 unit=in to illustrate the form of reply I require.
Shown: value=13 unit=in
